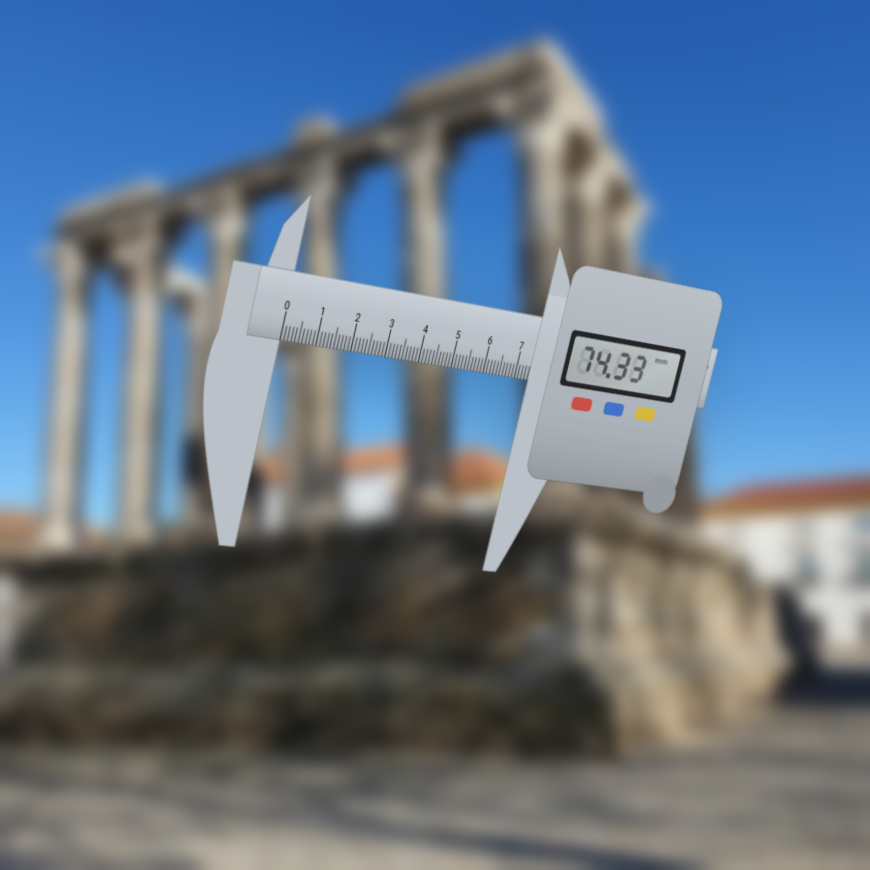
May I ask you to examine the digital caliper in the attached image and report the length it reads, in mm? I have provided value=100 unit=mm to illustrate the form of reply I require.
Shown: value=74.33 unit=mm
